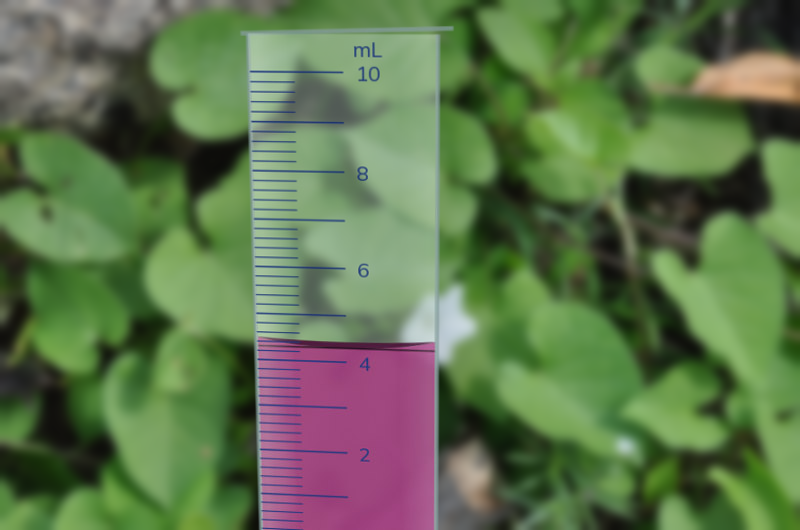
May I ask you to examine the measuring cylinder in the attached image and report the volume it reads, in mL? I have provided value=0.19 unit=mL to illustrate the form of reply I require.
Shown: value=4.3 unit=mL
